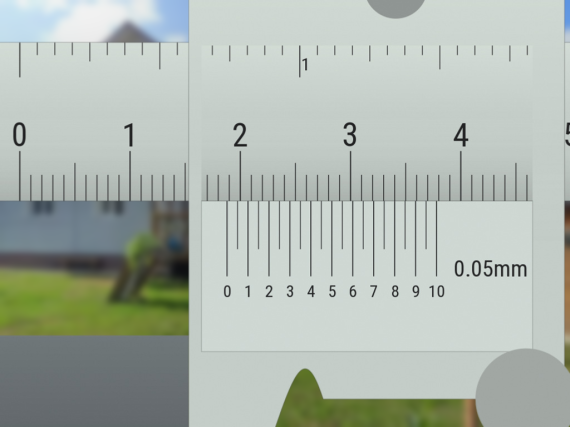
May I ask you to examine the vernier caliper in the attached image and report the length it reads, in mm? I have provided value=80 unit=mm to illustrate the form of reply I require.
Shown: value=18.8 unit=mm
